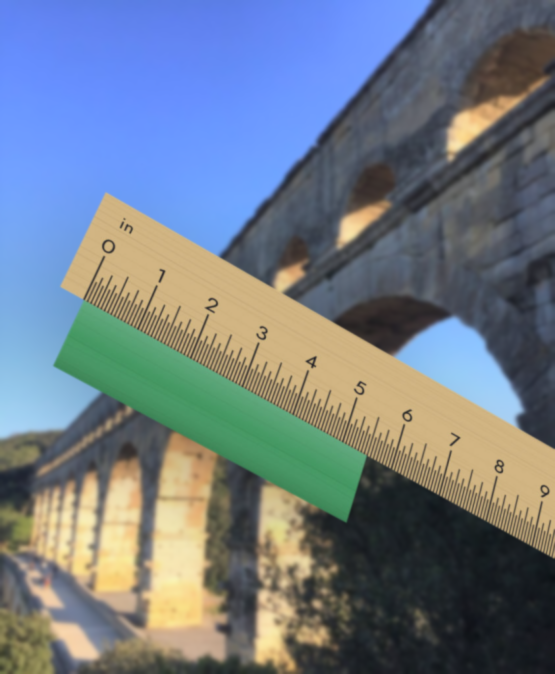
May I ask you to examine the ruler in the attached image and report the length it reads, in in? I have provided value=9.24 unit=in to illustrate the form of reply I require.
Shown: value=5.5 unit=in
